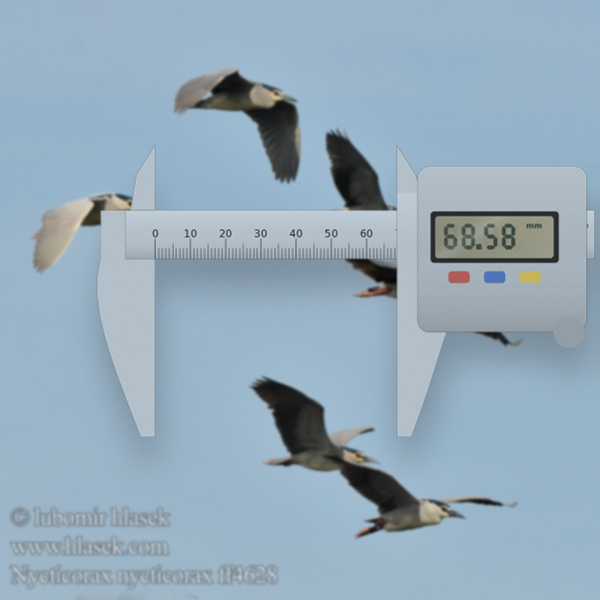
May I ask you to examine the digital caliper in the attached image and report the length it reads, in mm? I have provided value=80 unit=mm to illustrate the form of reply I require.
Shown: value=68.58 unit=mm
